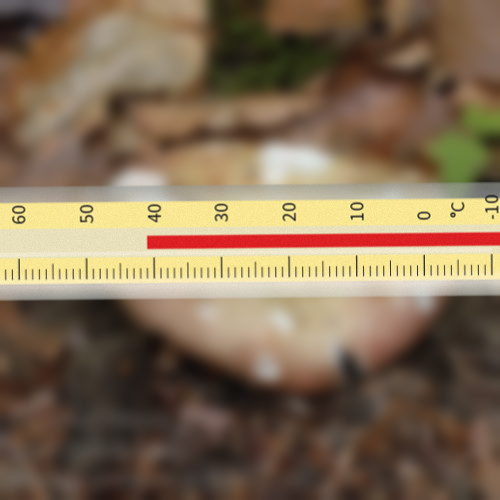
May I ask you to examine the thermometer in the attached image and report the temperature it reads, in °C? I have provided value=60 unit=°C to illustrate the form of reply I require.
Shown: value=41 unit=°C
